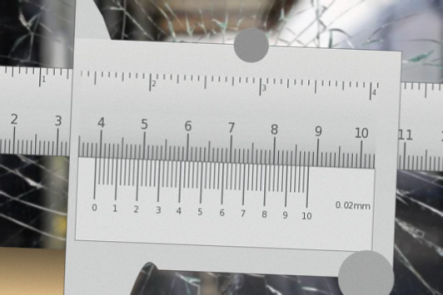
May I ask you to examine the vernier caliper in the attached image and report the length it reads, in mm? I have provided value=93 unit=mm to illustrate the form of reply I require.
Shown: value=39.0 unit=mm
